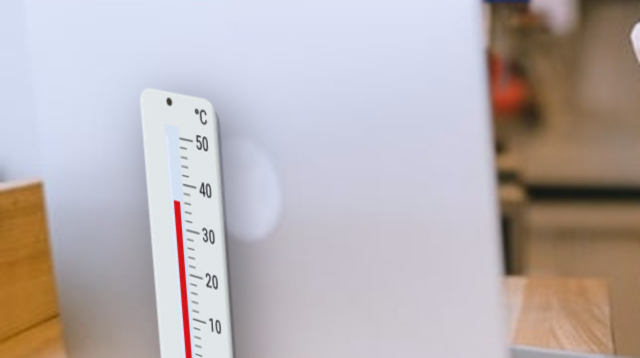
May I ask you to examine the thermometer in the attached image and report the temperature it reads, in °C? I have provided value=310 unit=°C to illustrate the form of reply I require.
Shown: value=36 unit=°C
